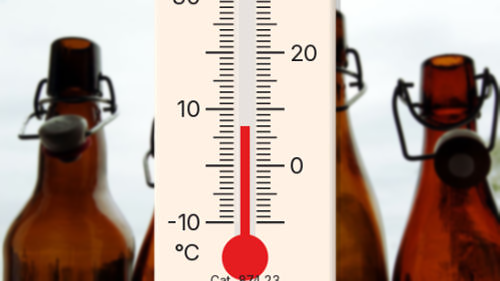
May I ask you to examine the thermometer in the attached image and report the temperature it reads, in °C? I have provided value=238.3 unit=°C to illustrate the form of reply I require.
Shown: value=7 unit=°C
